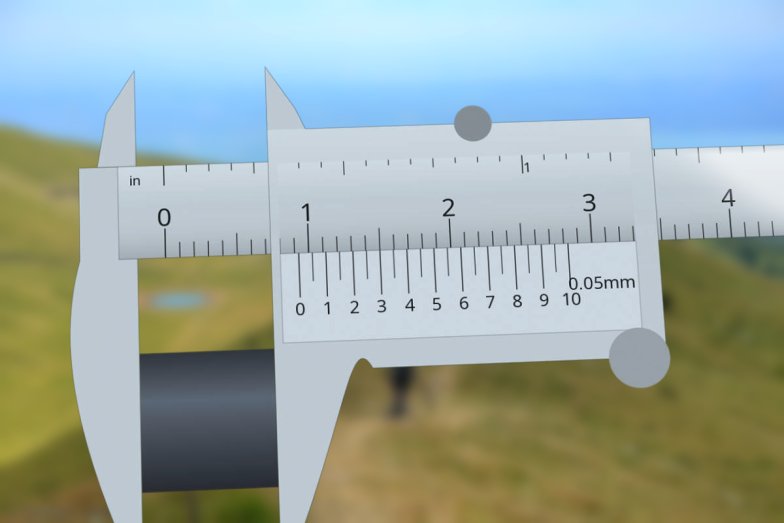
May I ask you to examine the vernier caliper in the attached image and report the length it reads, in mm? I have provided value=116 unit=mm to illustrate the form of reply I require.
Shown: value=9.3 unit=mm
